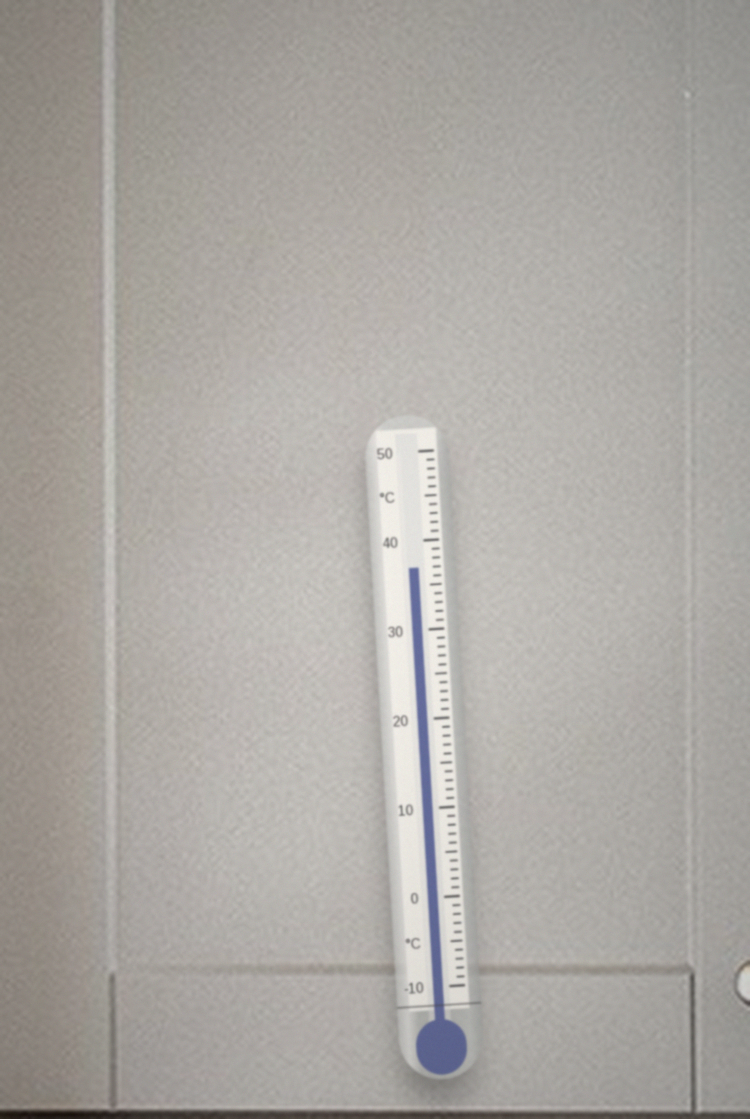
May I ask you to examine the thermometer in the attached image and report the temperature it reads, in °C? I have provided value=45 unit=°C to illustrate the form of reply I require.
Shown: value=37 unit=°C
